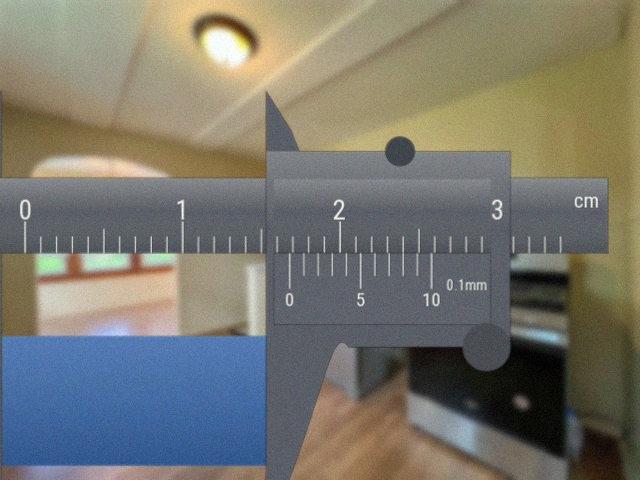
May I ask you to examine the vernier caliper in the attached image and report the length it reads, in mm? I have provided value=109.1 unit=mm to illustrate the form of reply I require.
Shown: value=16.8 unit=mm
